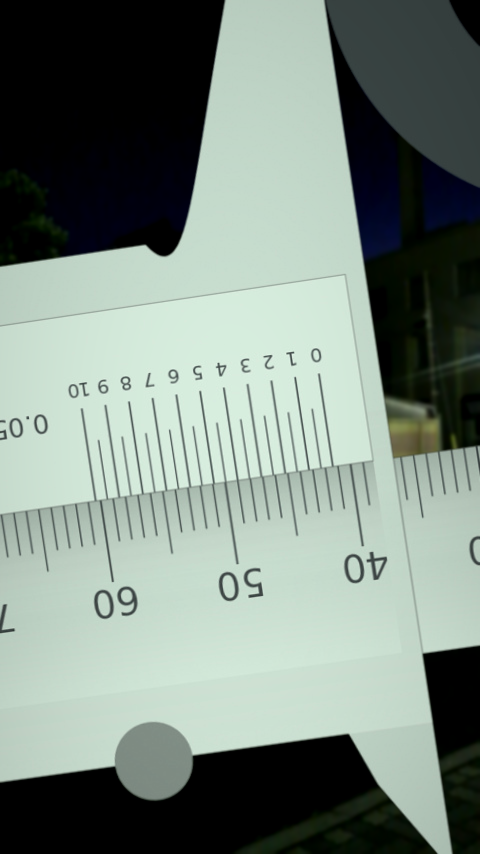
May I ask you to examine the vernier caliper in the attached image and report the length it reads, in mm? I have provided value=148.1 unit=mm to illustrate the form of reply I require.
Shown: value=41.4 unit=mm
